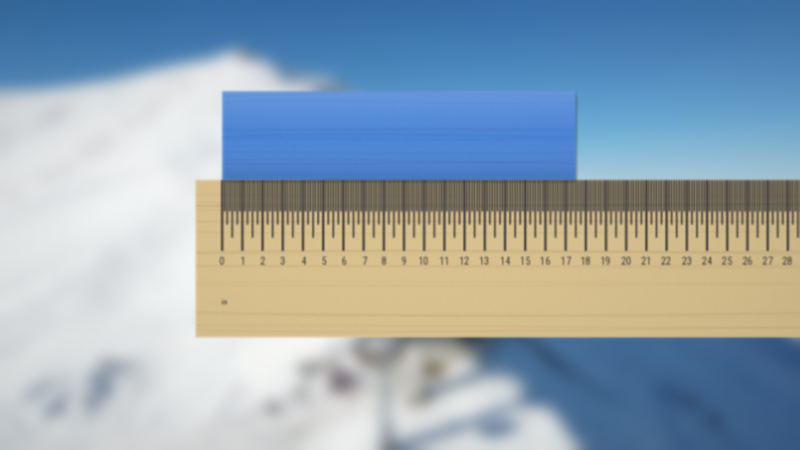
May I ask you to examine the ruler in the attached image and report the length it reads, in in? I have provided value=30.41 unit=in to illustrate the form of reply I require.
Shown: value=17.5 unit=in
